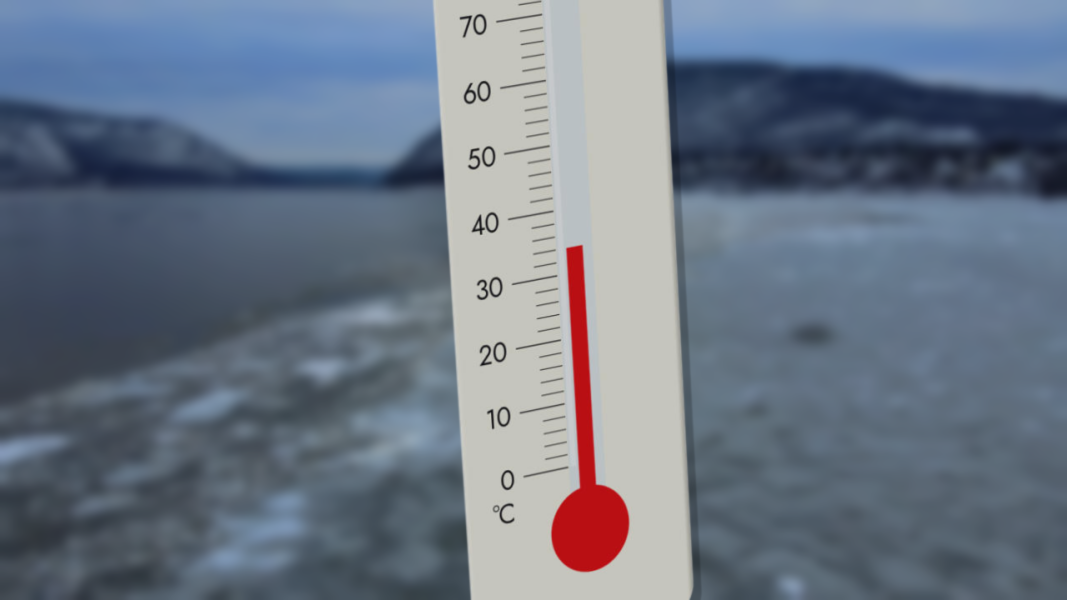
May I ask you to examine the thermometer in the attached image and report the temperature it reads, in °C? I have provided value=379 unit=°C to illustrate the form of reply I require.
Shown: value=34 unit=°C
